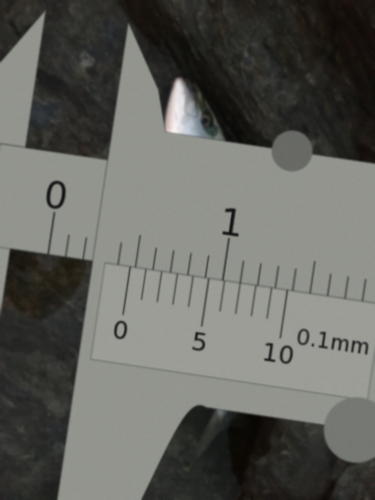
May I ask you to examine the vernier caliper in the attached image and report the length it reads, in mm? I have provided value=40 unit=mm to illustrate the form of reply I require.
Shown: value=4.7 unit=mm
